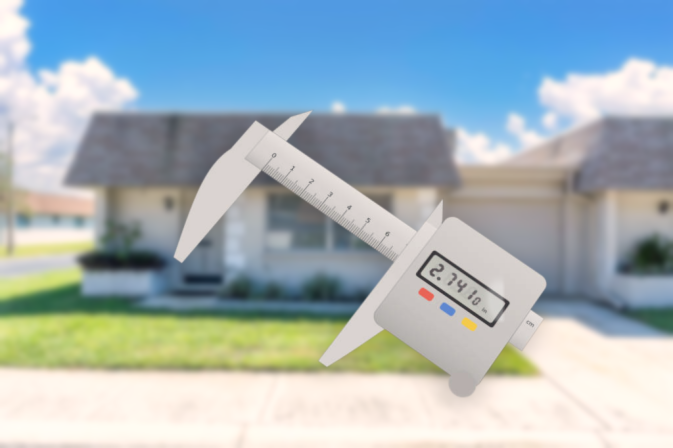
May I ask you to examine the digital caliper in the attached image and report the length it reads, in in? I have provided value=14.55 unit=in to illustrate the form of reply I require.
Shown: value=2.7410 unit=in
